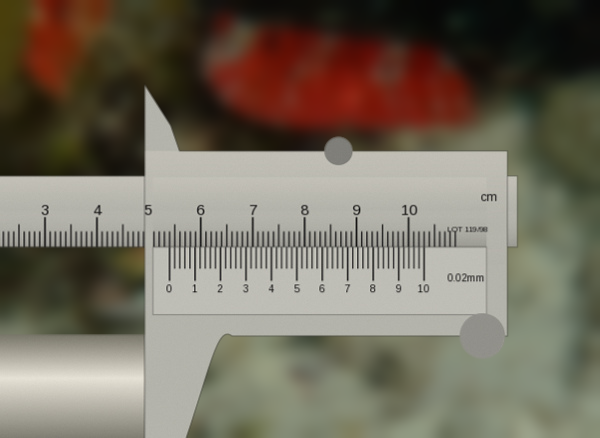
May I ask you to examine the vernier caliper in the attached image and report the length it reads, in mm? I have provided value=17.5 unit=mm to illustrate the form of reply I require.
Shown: value=54.0 unit=mm
